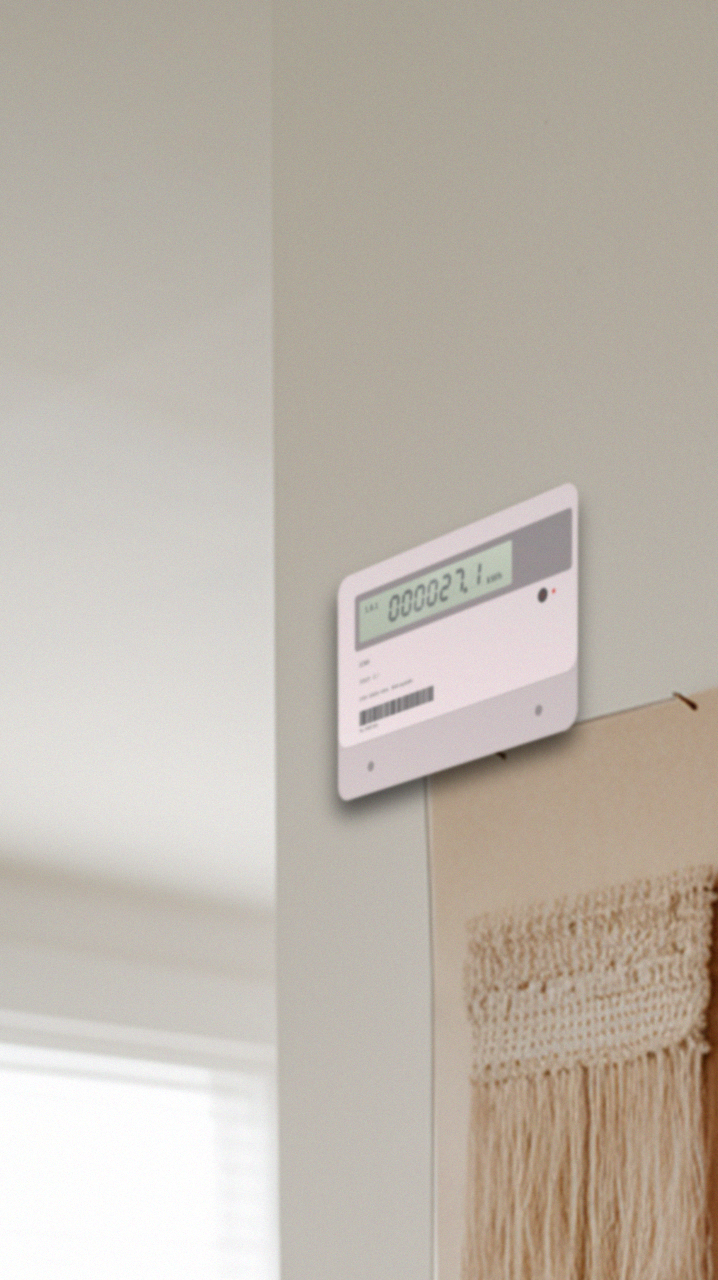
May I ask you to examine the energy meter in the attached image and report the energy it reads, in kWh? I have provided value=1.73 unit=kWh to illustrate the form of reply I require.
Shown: value=27.1 unit=kWh
